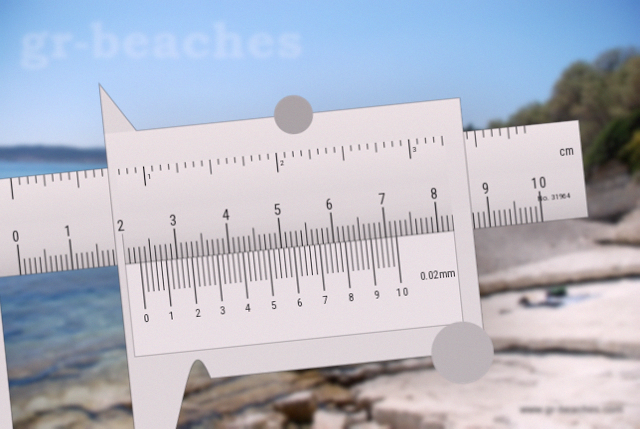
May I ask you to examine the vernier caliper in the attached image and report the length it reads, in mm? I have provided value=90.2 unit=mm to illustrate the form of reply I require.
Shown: value=23.0 unit=mm
